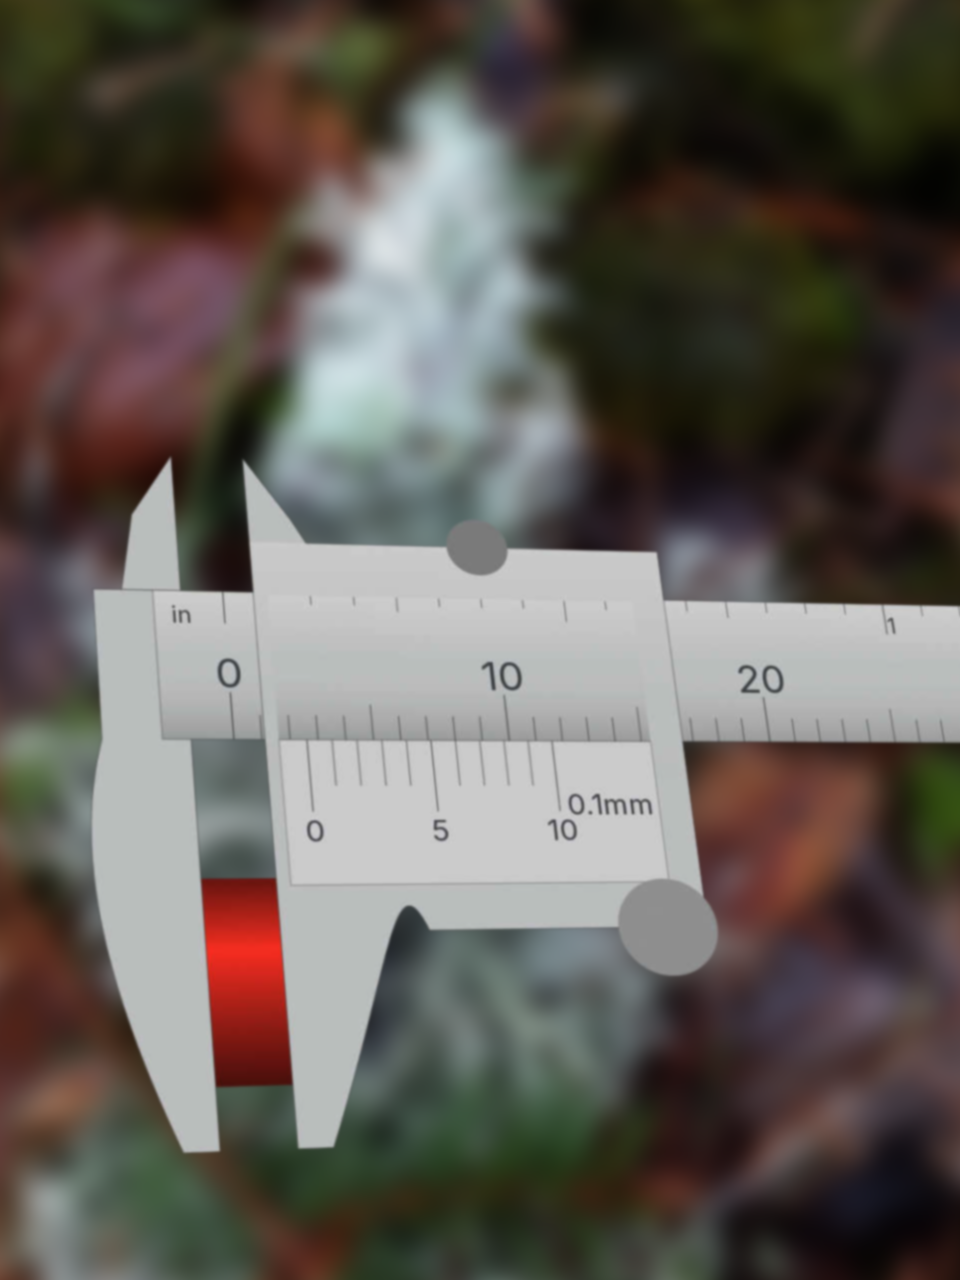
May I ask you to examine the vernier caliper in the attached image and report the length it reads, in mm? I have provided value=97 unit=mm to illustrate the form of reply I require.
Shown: value=2.6 unit=mm
